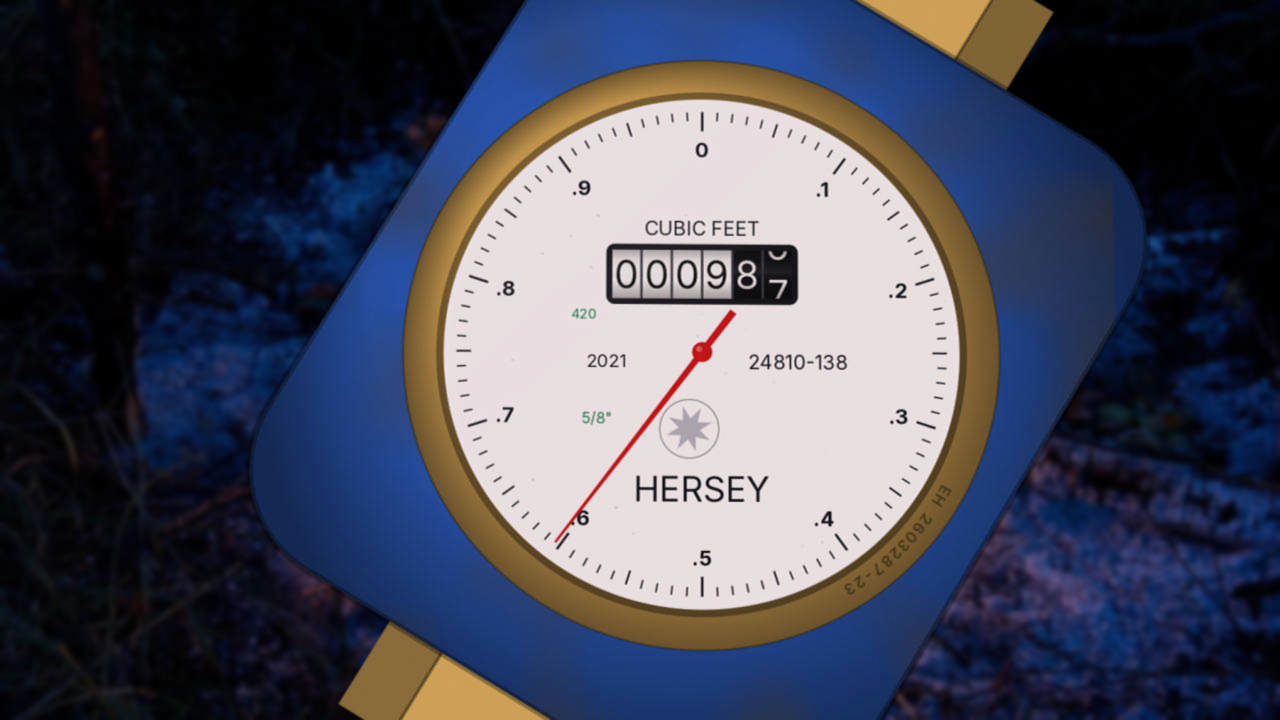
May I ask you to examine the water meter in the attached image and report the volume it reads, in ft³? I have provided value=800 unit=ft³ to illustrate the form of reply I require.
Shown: value=986.60 unit=ft³
